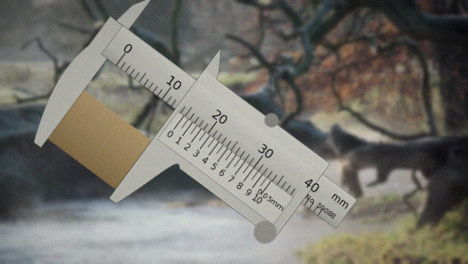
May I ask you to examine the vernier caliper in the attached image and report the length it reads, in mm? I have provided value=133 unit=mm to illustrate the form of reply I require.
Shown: value=14.8 unit=mm
